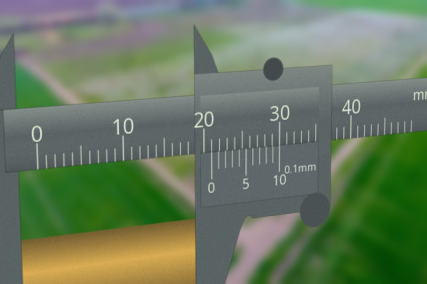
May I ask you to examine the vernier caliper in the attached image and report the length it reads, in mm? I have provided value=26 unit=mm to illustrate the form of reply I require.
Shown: value=21.0 unit=mm
